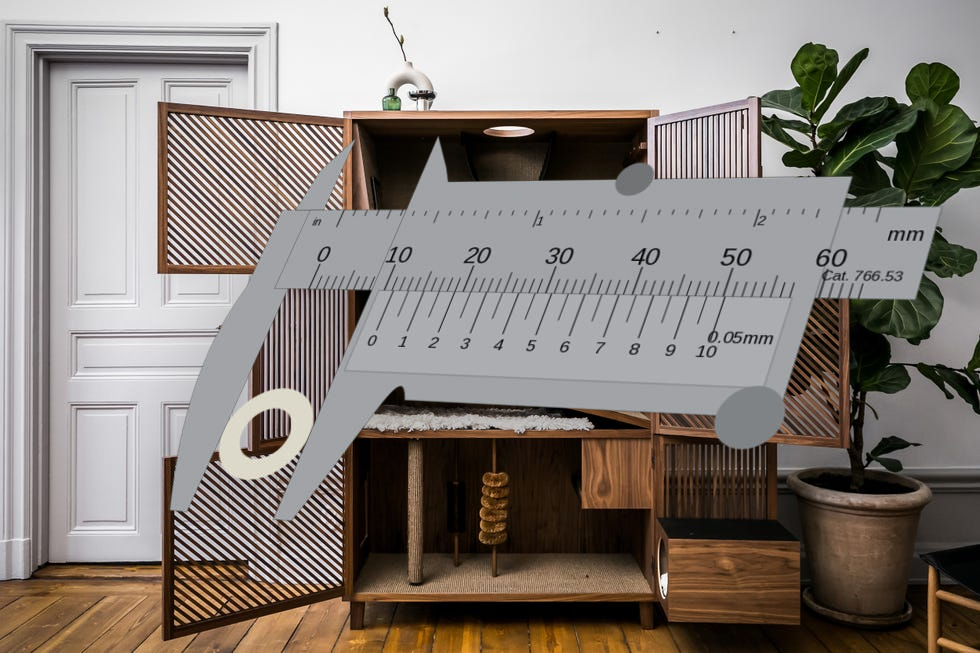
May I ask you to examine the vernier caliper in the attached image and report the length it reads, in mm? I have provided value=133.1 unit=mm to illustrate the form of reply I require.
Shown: value=11.2 unit=mm
